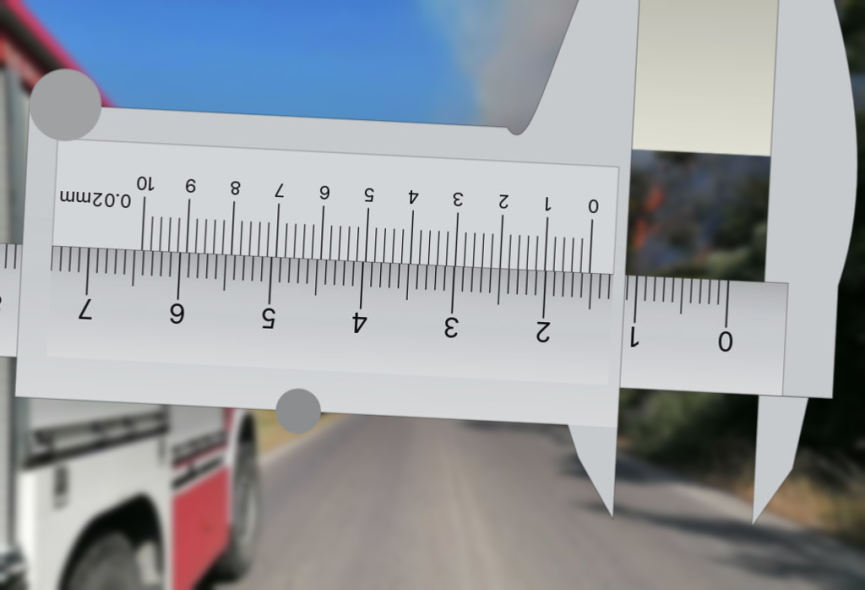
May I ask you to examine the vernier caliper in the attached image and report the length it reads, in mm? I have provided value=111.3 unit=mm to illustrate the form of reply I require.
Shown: value=15.2 unit=mm
